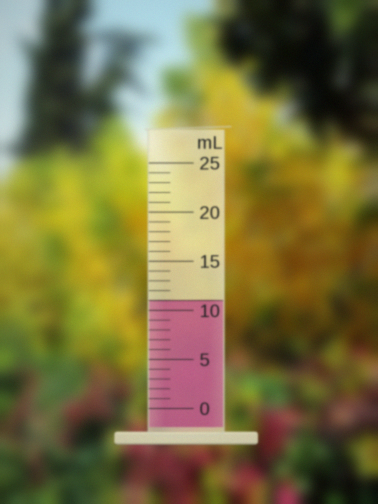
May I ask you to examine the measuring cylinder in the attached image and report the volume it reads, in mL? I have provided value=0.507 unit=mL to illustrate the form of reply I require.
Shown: value=11 unit=mL
